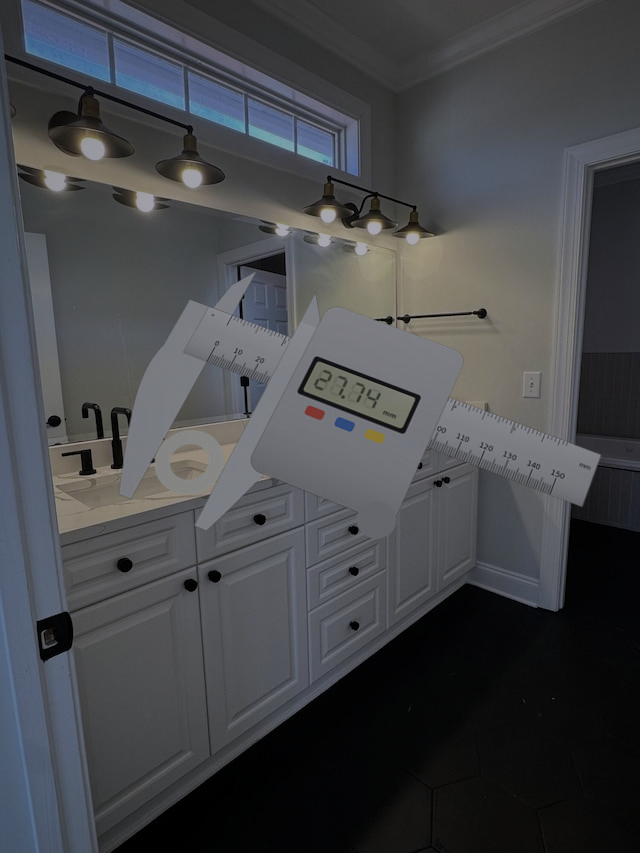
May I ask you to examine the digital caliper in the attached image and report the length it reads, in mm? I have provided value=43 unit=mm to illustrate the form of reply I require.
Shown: value=27.74 unit=mm
